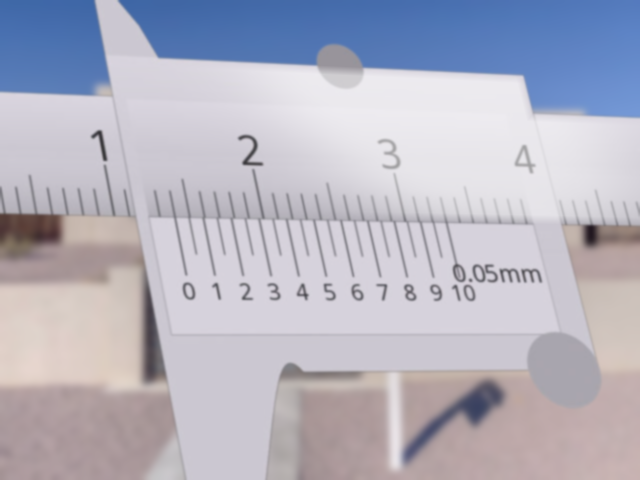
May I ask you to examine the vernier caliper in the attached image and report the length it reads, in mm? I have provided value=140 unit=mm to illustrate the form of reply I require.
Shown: value=14.0 unit=mm
